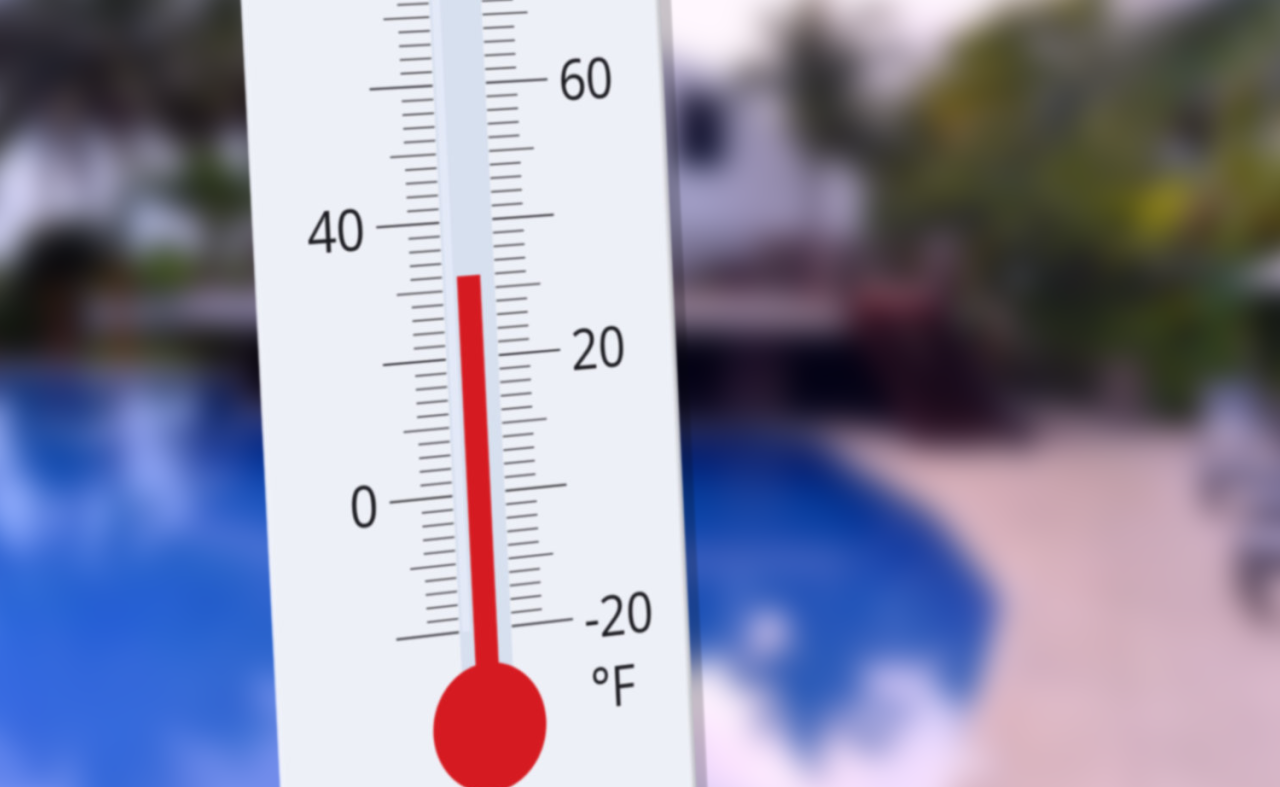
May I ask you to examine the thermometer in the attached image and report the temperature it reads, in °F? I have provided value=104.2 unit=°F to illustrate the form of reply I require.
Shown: value=32 unit=°F
